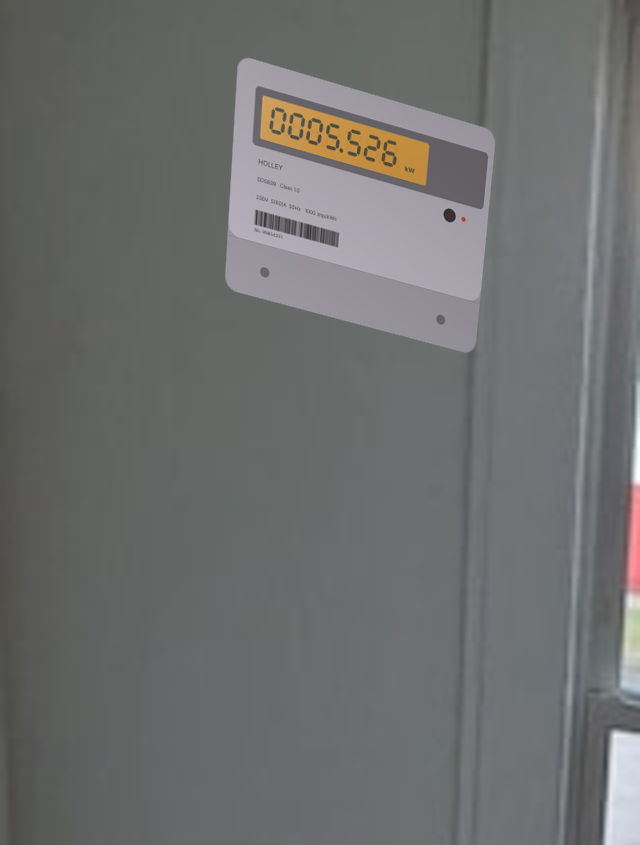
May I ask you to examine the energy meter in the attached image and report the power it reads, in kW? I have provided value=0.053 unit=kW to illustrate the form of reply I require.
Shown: value=5.526 unit=kW
